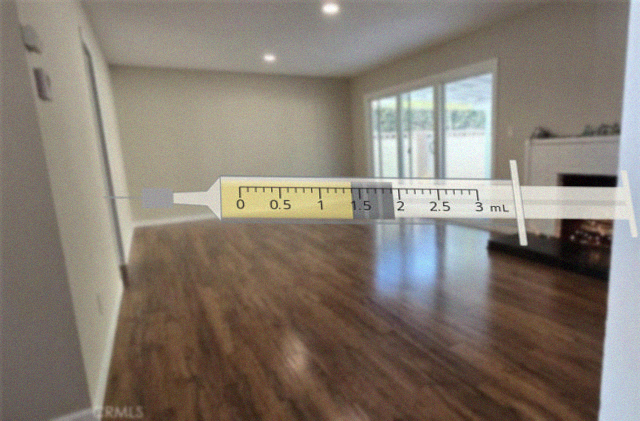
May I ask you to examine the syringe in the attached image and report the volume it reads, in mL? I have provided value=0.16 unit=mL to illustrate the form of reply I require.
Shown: value=1.4 unit=mL
